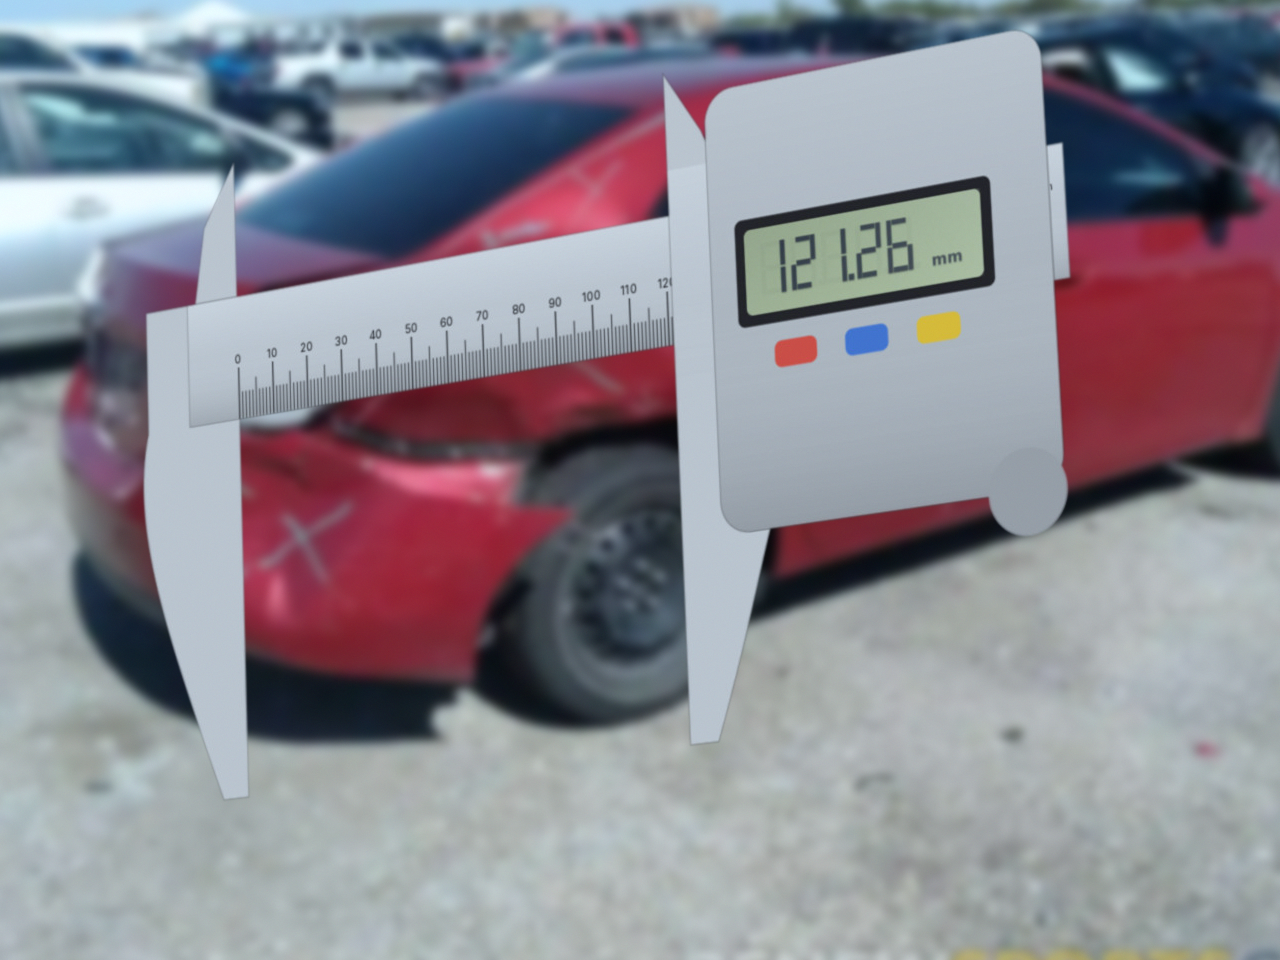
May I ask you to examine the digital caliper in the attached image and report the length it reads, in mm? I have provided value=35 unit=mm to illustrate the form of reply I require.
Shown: value=121.26 unit=mm
